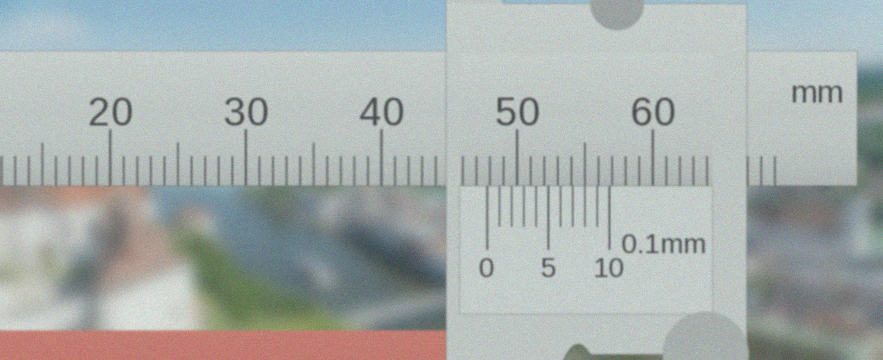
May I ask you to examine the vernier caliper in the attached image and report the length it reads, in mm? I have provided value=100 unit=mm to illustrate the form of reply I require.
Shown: value=47.8 unit=mm
